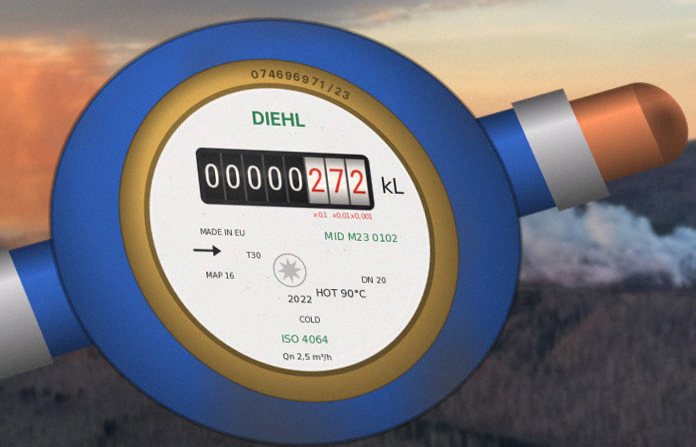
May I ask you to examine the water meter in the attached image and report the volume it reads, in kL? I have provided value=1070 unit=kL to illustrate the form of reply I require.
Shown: value=0.272 unit=kL
